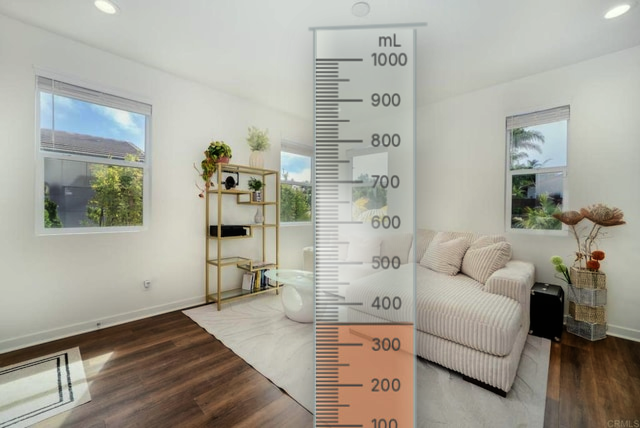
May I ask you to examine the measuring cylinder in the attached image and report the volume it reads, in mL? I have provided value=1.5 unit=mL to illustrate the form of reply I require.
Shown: value=350 unit=mL
